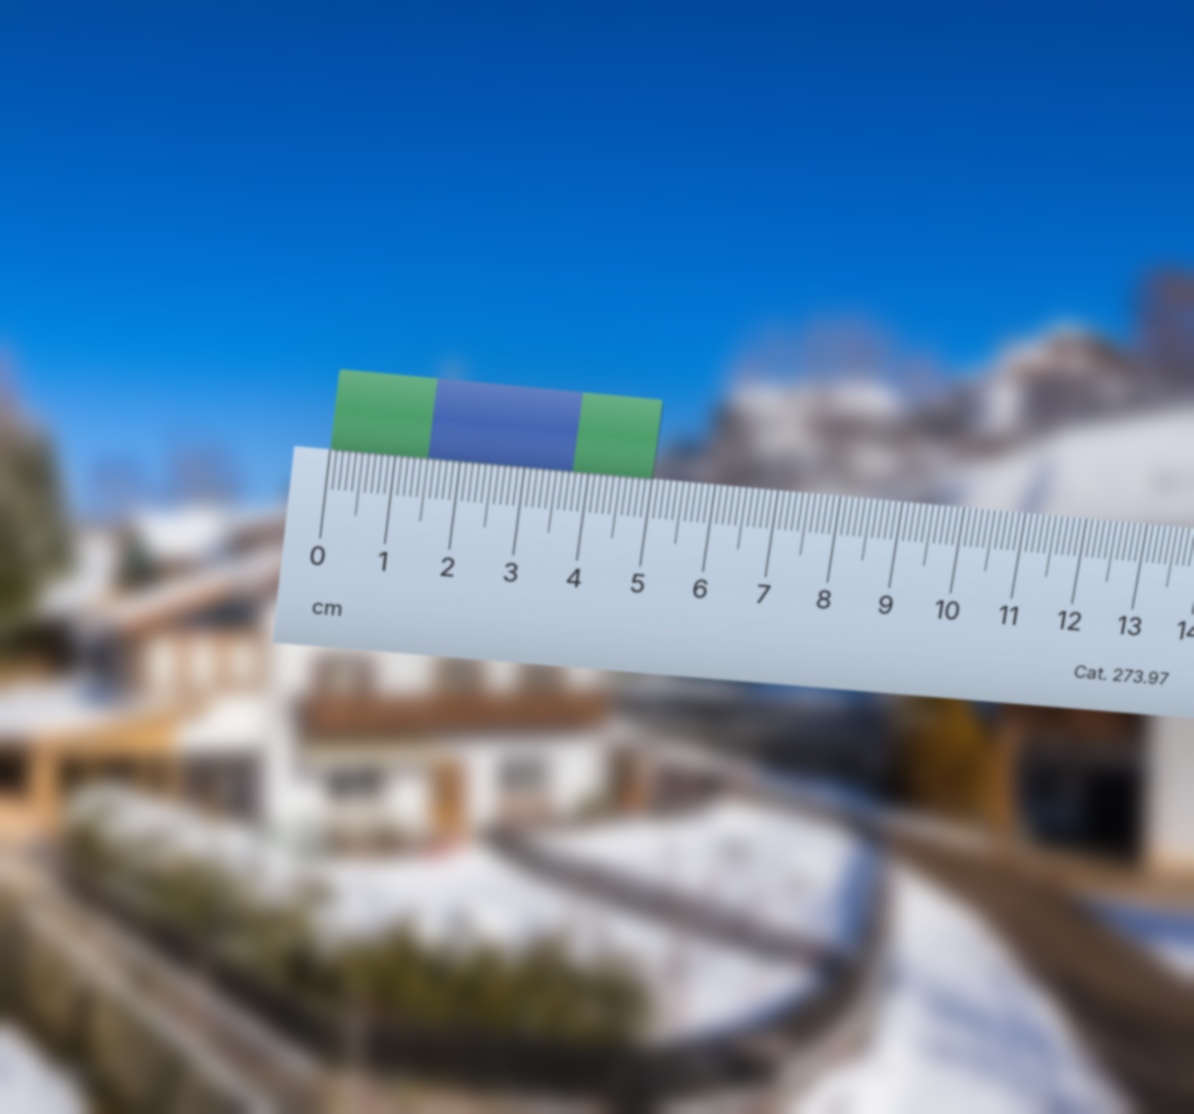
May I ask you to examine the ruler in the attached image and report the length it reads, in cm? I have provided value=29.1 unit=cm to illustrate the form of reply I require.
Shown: value=5 unit=cm
